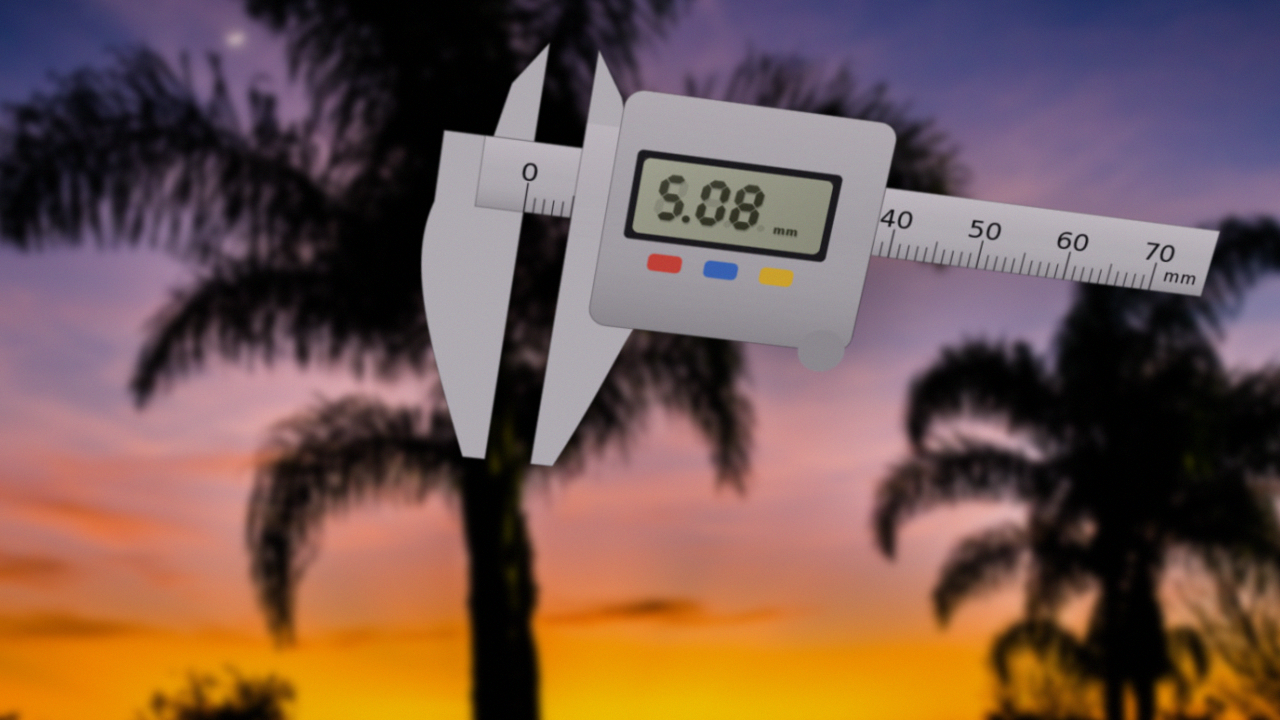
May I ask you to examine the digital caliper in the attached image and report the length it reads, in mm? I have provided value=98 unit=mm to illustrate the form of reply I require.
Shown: value=5.08 unit=mm
